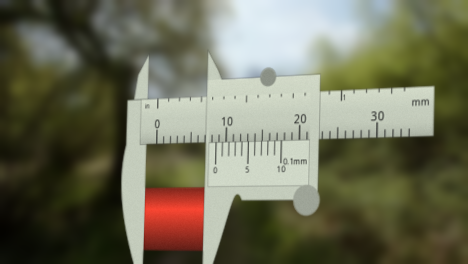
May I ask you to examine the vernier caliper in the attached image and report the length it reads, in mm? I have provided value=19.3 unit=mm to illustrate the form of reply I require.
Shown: value=8.6 unit=mm
